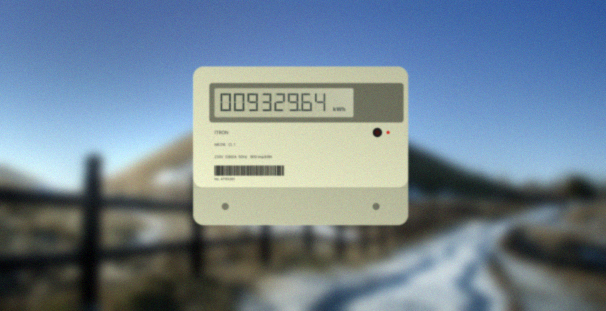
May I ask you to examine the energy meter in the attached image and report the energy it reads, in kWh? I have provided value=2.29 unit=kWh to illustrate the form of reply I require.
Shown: value=9329.64 unit=kWh
